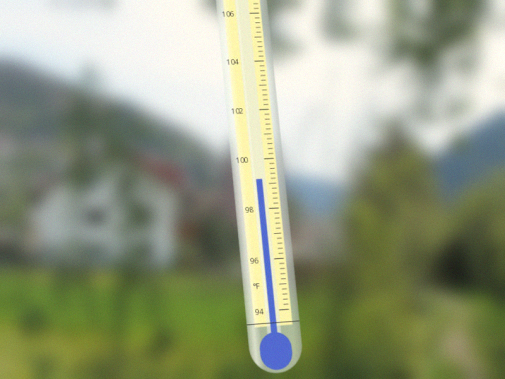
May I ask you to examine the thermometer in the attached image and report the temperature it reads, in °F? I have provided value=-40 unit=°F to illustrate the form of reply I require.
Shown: value=99.2 unit=°F
